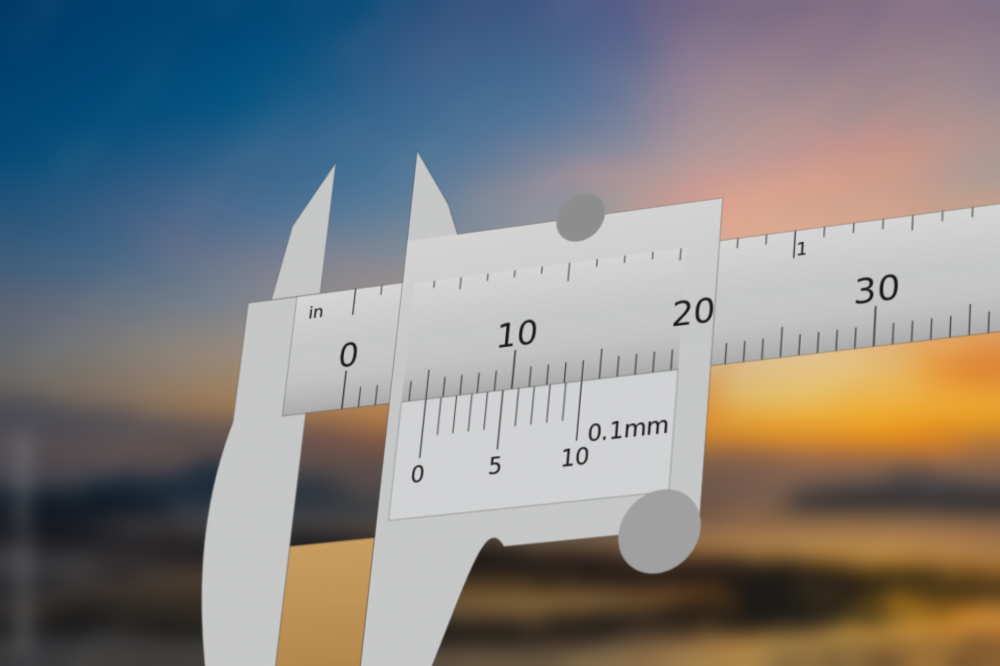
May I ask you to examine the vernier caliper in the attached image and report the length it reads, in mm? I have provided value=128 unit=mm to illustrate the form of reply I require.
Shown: value=5.0 unit=mm
